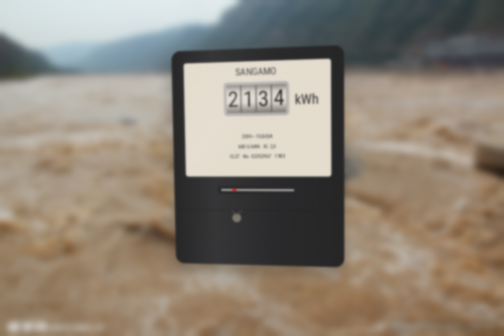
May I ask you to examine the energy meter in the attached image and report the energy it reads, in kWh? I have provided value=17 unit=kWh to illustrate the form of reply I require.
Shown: value=2134 unit=kWh
